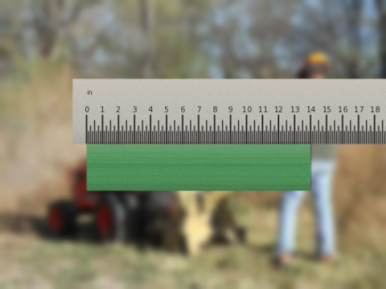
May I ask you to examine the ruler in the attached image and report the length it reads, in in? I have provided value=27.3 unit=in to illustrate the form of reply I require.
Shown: value=14 unit=in
